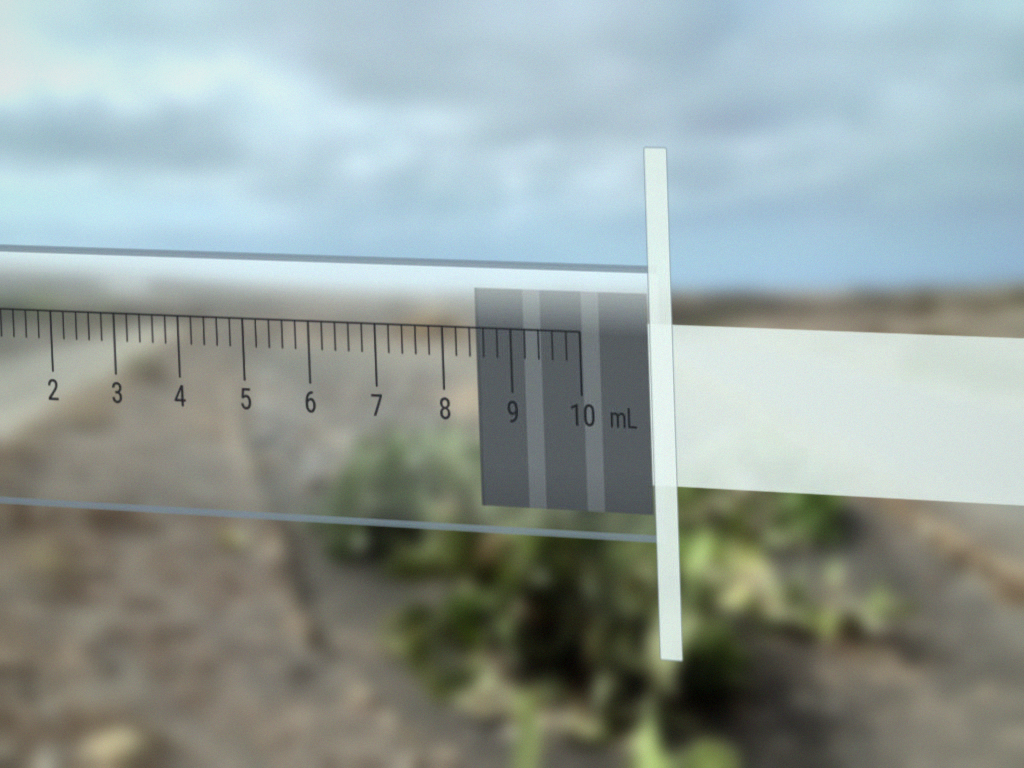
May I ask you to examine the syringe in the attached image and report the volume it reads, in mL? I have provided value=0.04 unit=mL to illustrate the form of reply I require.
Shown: value=8.5 unit=mL
